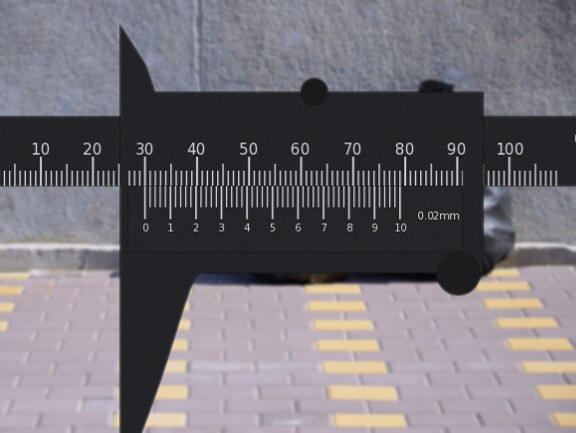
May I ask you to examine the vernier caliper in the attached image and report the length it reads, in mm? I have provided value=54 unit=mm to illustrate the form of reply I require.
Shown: value=30.0 unit=mm
